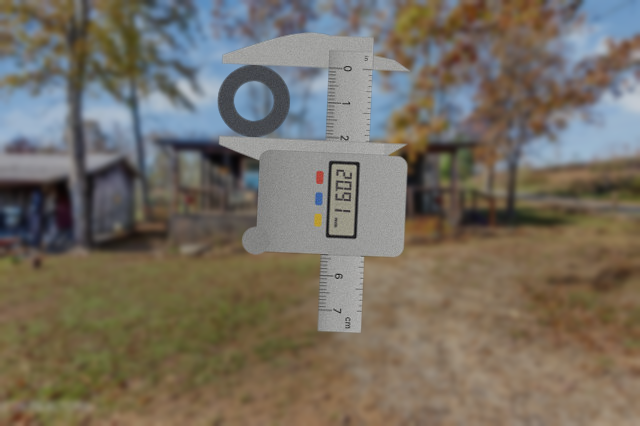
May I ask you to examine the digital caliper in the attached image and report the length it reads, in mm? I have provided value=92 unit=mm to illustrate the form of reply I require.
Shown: value=20.91 unit=mm
